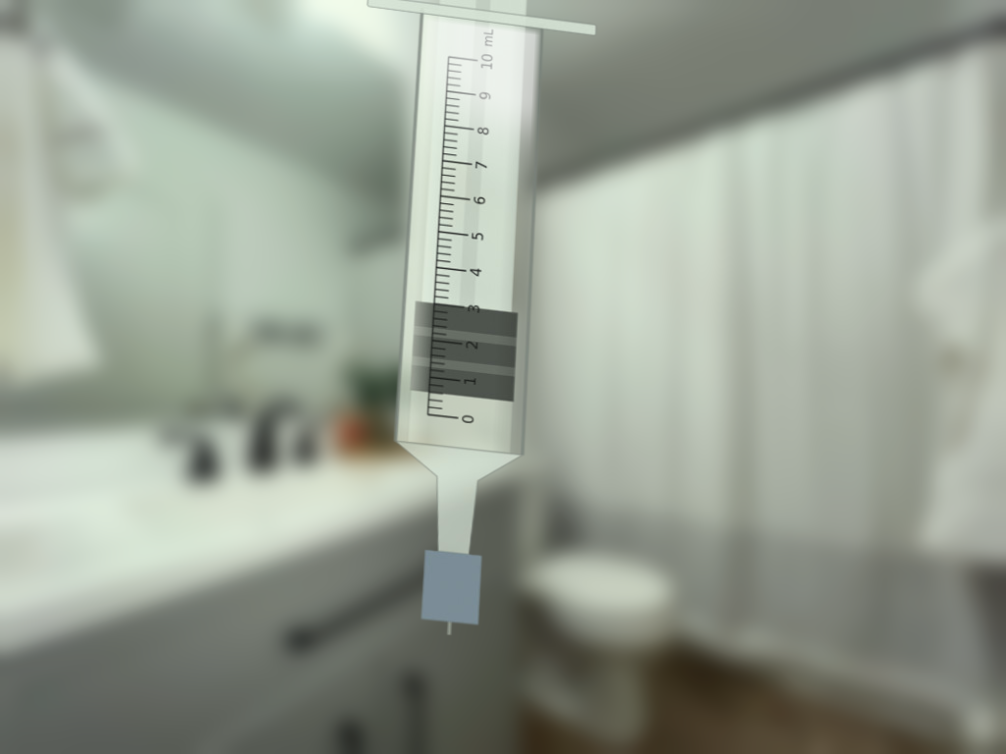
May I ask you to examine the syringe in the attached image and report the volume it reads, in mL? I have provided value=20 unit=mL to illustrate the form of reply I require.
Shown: value=0.6 unit=mL
